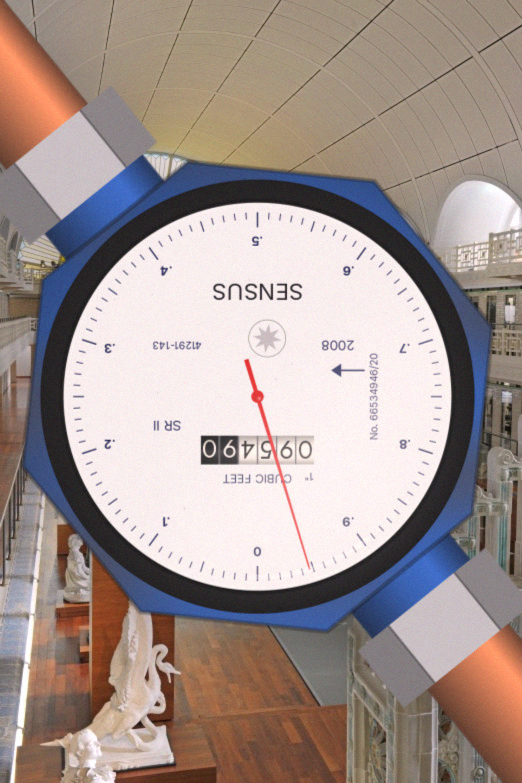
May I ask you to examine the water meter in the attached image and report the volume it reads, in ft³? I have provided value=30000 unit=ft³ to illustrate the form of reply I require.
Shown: value=95489.95 unit=ft³
